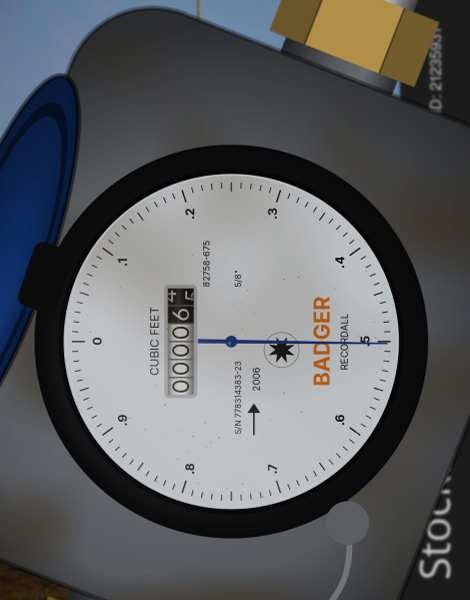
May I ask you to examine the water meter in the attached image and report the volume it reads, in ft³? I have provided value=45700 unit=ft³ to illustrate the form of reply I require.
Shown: value=64.50 unit=ft³
